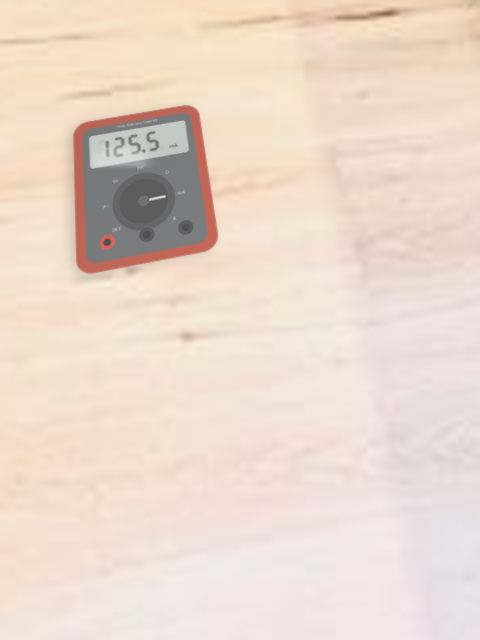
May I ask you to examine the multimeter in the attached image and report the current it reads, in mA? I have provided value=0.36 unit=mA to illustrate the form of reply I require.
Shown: value=125.5 unit=mA
